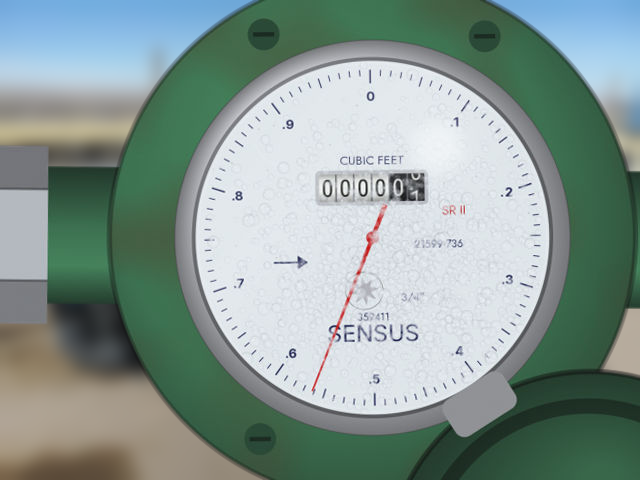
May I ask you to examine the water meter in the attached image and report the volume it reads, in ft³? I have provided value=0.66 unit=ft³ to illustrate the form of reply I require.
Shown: value=0.56 unit=ft³
